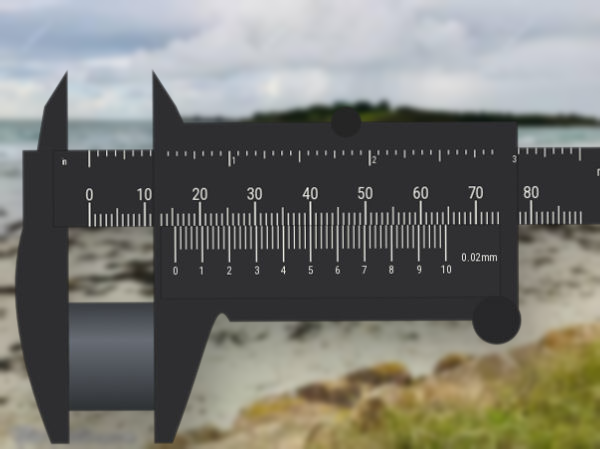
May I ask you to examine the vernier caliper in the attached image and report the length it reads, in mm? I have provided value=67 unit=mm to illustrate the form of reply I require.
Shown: value=15.5 unit=mm
